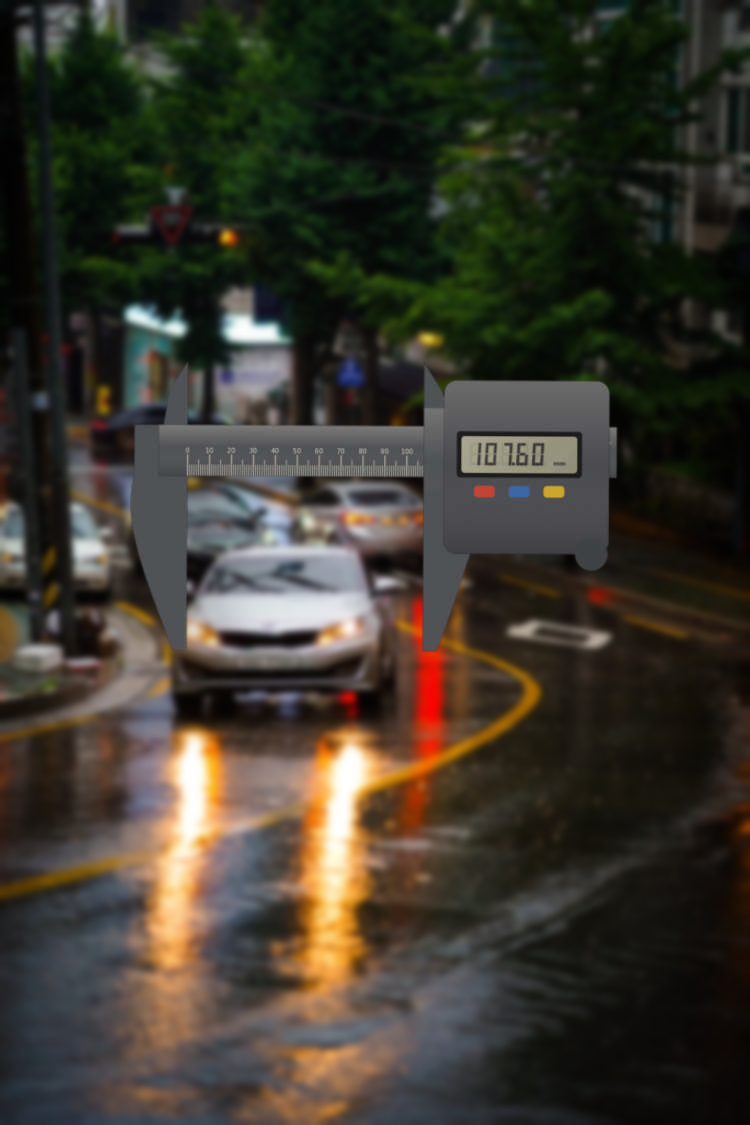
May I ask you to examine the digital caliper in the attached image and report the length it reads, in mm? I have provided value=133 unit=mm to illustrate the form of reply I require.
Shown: value=107.60 unit=mm
